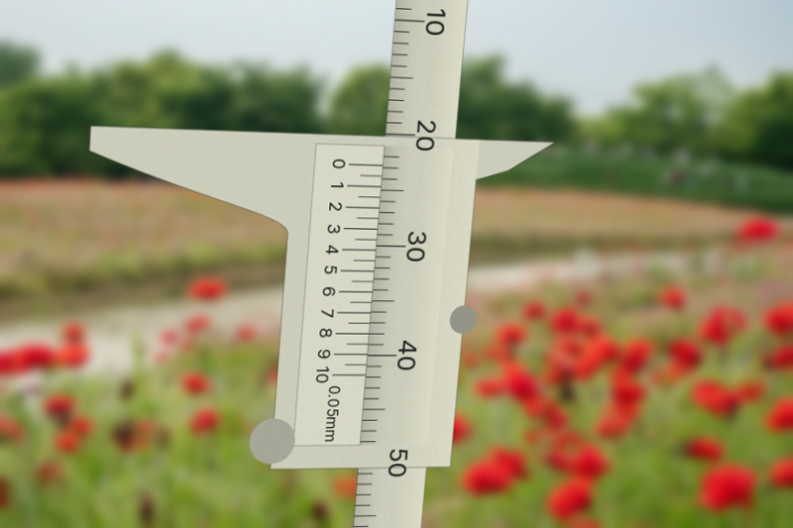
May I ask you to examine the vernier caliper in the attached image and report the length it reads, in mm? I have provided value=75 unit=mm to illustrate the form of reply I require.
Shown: value=22.8 unit=mm
